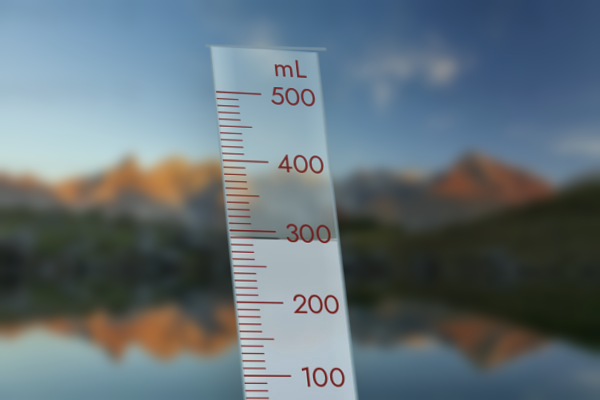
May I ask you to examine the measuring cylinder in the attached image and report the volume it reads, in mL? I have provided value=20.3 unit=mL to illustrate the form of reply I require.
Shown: value=290 unit=mL
